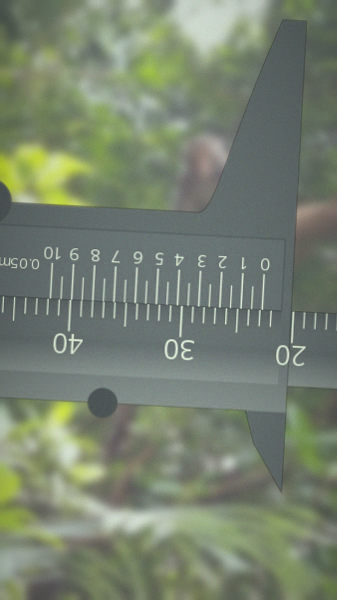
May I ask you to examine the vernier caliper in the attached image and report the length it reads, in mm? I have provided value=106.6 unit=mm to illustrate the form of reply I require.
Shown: value=22.8 unit=mm
